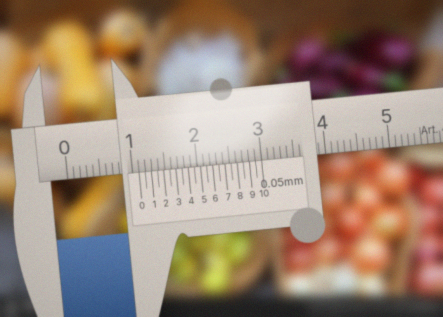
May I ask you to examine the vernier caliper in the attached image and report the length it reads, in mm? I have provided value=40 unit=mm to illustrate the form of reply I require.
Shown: value=11.0 unit=mm
